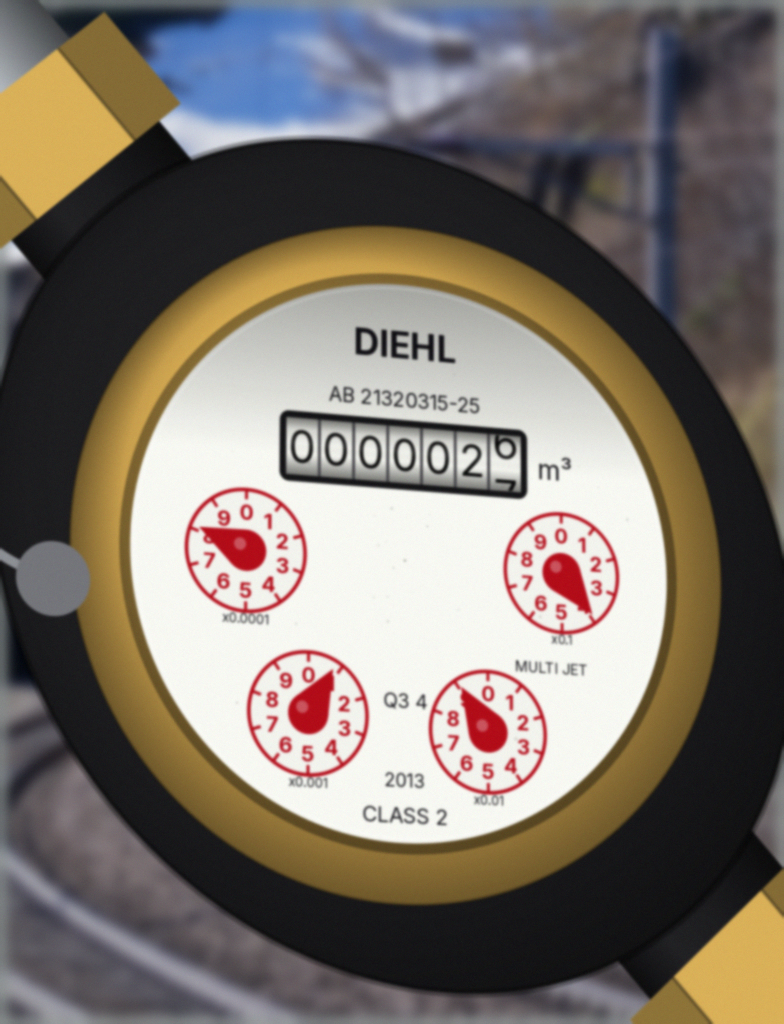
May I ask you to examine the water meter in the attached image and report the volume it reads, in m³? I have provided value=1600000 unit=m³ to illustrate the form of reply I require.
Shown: value=26.3908 unit=m³
